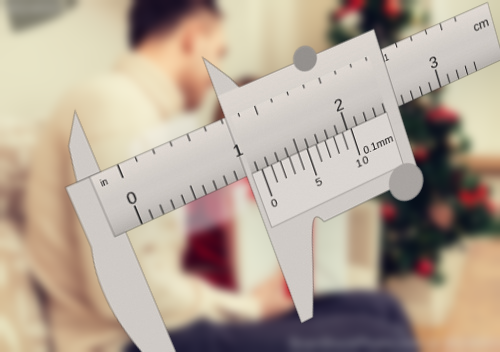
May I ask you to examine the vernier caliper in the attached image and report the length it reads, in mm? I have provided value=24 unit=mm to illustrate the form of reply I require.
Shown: value=11.4 unit=mm
